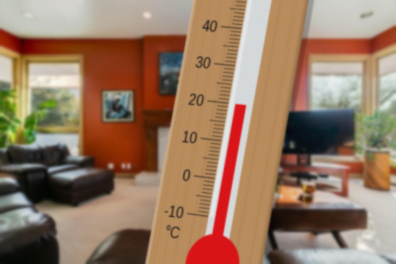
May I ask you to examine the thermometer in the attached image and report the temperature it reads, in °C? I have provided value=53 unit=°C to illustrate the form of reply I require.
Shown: value=20 unit=°C
